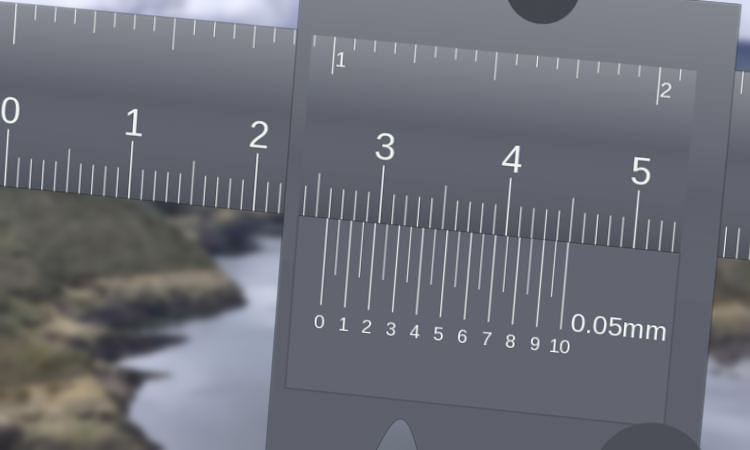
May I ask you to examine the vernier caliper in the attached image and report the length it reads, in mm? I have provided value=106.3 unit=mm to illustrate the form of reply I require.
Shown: value=25.9 unit=mm
